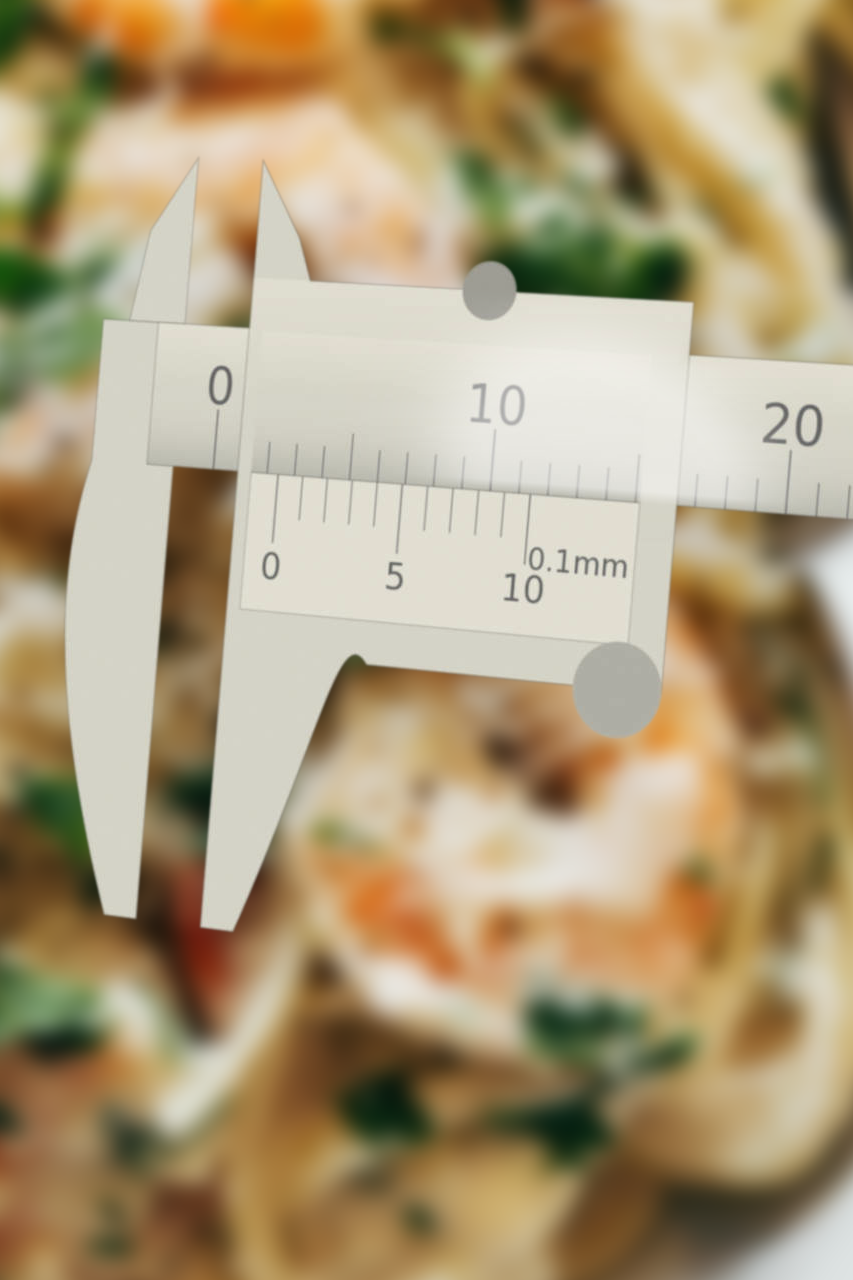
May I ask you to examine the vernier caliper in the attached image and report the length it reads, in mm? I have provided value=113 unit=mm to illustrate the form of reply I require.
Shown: value=2.4 unit=mm
